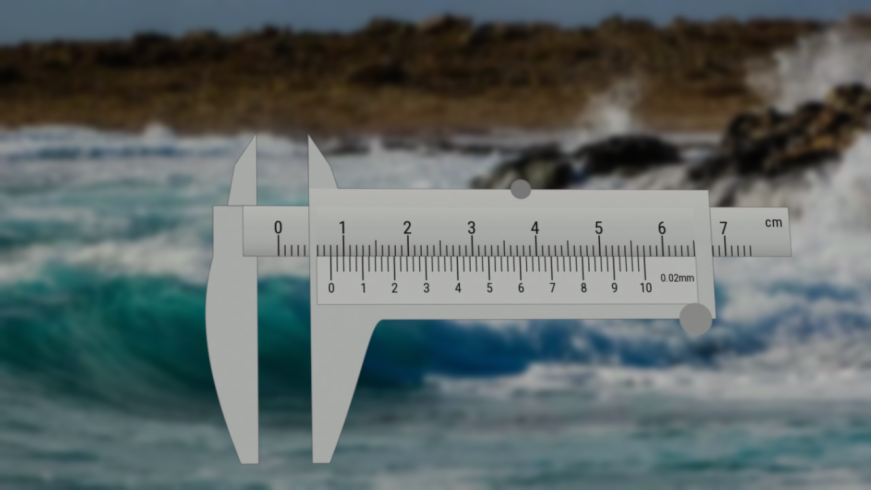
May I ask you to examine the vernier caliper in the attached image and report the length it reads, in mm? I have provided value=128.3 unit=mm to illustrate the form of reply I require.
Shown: value=8.0 unit=mm
